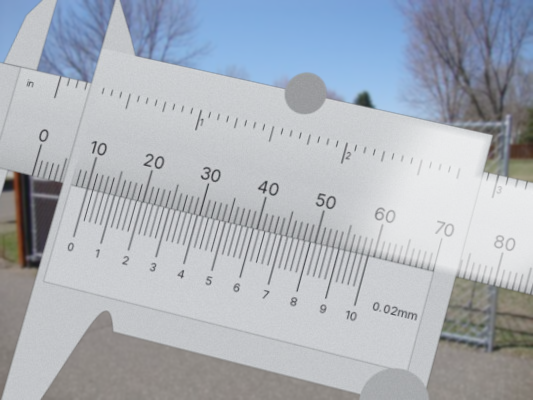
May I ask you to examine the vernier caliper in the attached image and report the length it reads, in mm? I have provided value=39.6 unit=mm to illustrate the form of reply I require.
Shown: value=10.0 unit=mm
